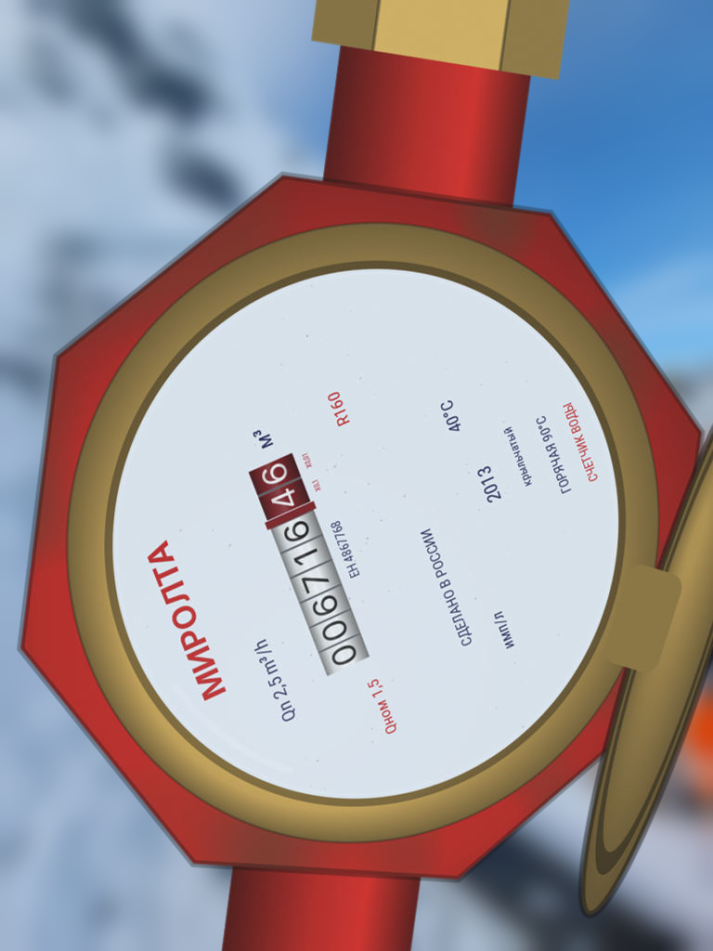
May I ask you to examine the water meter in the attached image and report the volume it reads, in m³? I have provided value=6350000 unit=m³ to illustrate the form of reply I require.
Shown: value=6716.46 unit=m³
